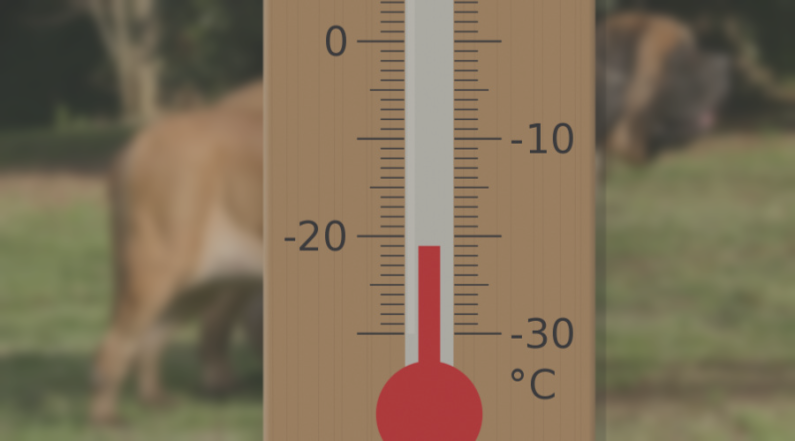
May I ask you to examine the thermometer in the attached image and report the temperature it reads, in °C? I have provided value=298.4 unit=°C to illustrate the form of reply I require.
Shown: value=-21 unit=°C
